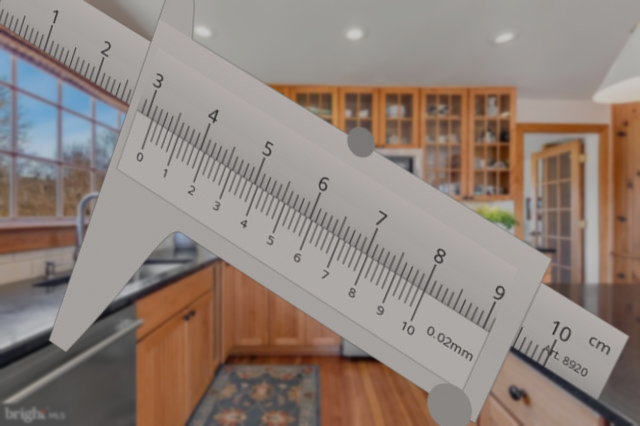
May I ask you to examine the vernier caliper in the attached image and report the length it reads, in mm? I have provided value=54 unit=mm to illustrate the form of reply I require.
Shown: value=31.0 unit=mm
